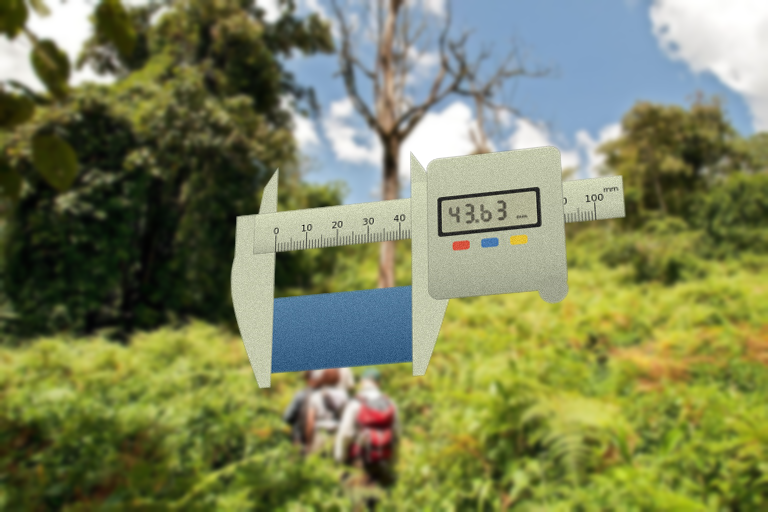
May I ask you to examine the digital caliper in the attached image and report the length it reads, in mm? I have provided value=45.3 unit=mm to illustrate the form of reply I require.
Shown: value=43.63 unit=mm
